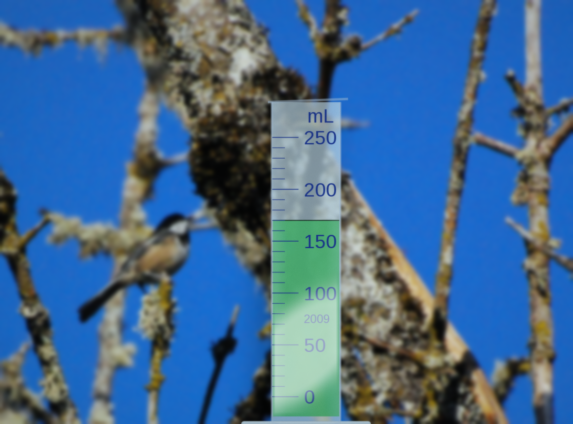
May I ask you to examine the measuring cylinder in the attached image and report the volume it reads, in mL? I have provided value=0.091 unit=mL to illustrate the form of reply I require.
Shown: value=170 unit=mL
